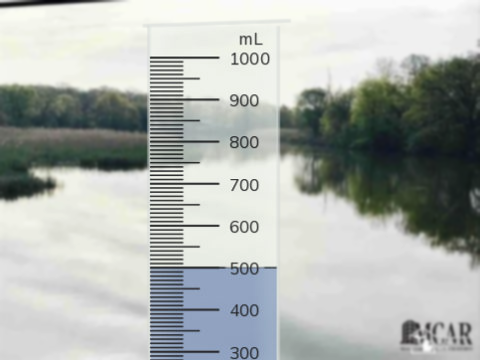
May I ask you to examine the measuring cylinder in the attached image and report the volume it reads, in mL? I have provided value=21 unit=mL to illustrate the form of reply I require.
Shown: value=500 unit=mL
